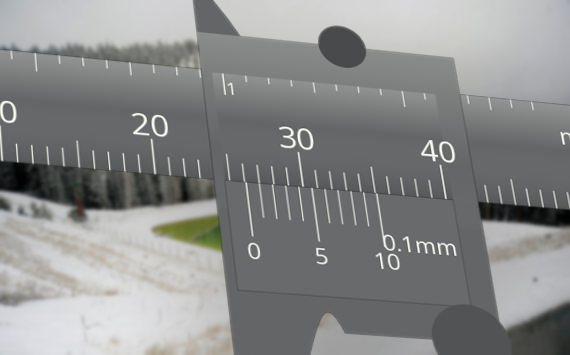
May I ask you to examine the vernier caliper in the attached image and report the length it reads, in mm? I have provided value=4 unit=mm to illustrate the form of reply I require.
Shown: value=26.1 unit=mm
